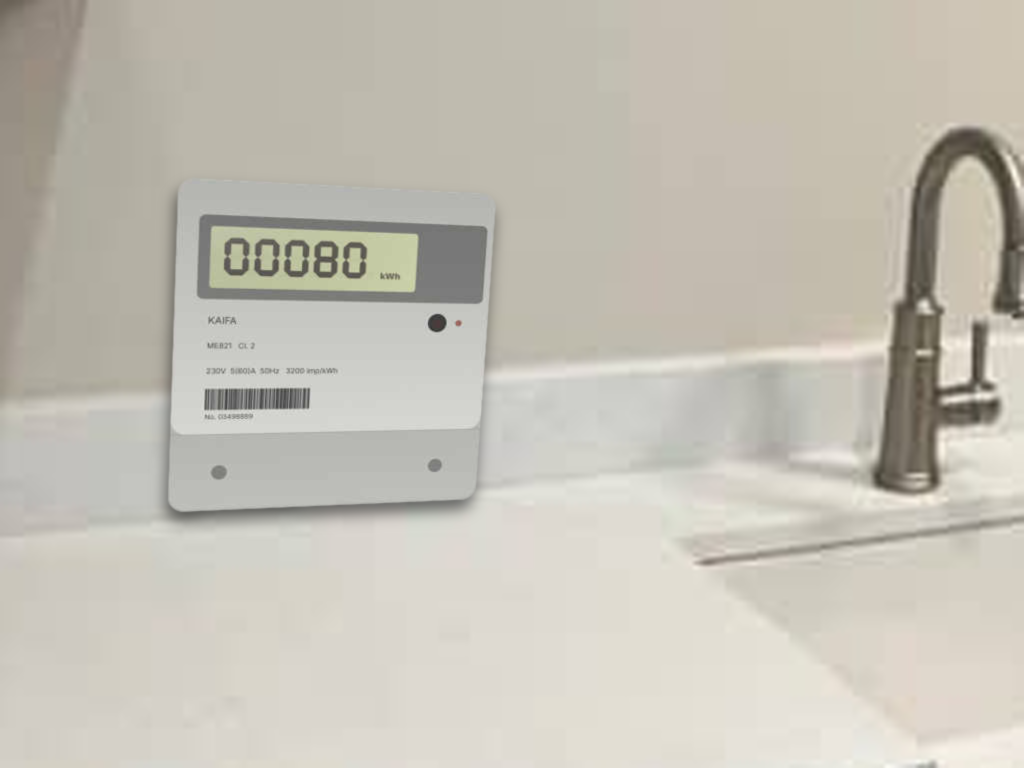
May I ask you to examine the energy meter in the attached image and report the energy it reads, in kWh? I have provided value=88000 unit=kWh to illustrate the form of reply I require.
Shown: value=80 unit=kWh
